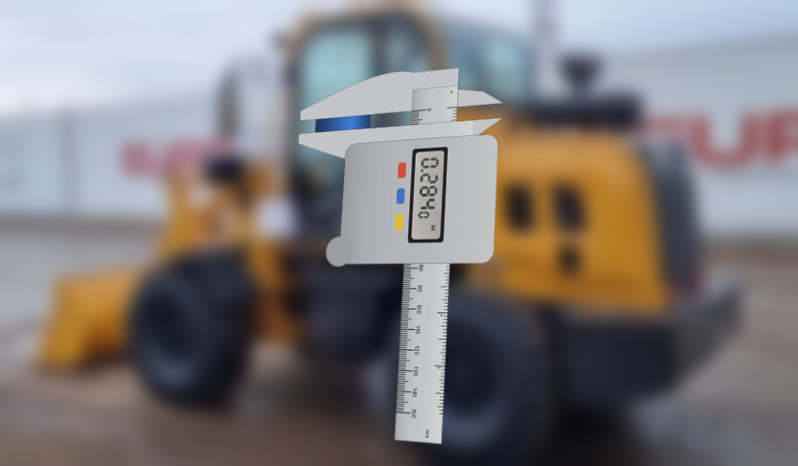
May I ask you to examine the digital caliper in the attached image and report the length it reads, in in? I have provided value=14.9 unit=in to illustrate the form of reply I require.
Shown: value=0.2840 unit=in
